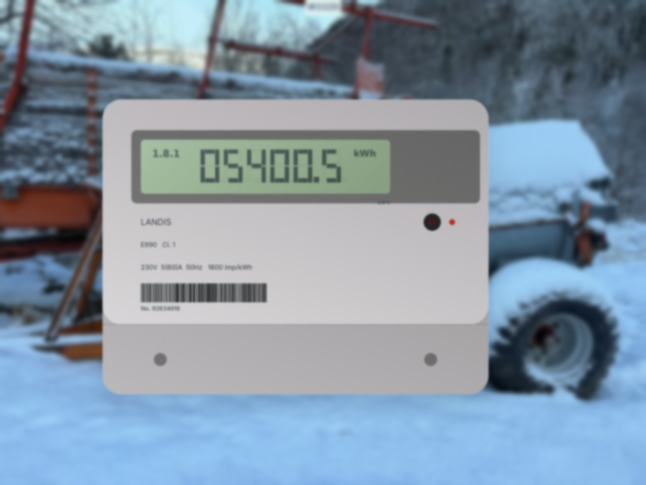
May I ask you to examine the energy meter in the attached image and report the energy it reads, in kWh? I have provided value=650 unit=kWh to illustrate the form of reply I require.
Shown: value=5400.5 unit=kWh
